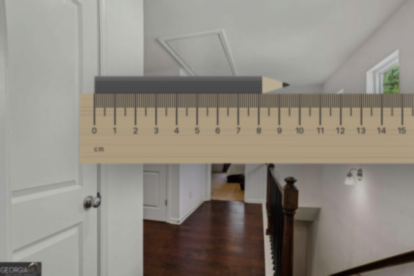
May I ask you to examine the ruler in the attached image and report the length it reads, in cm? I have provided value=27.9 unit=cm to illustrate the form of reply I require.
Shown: value=9.5 unit=cm
